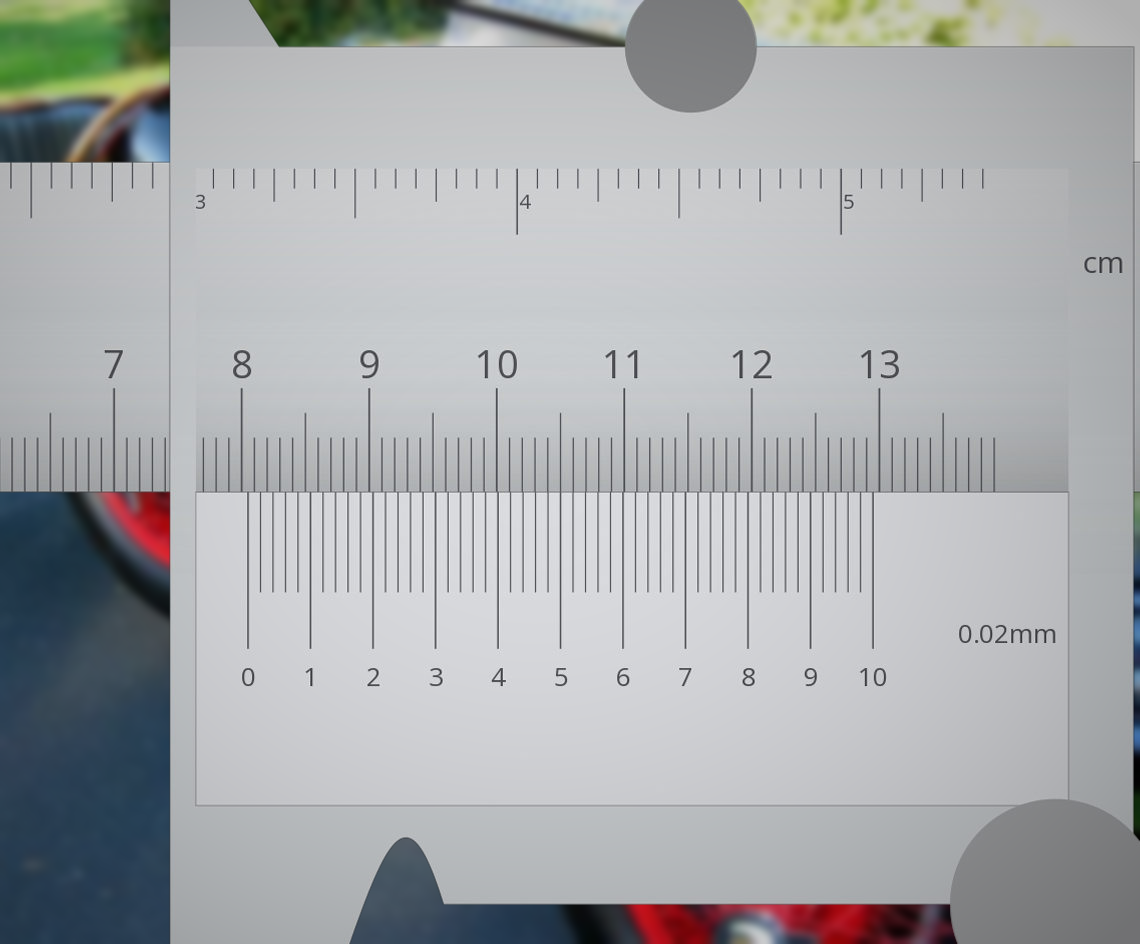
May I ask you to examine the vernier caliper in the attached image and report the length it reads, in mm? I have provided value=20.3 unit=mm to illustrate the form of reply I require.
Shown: value=80.5 unit=mm
